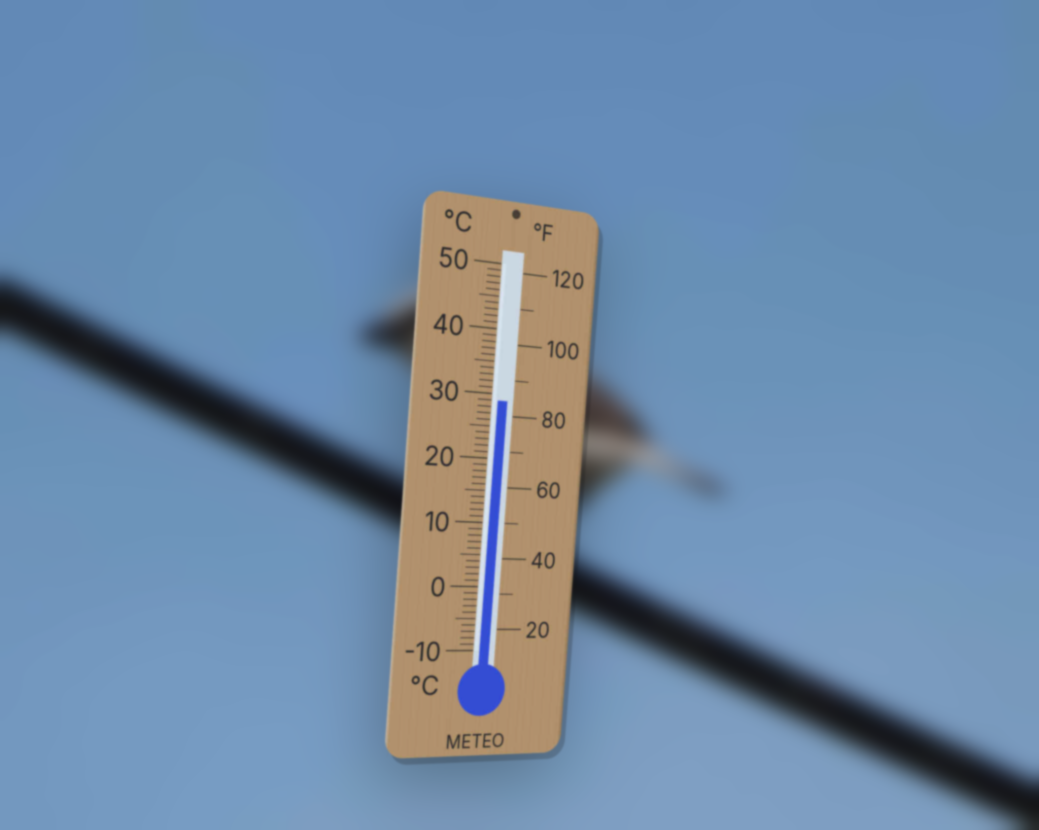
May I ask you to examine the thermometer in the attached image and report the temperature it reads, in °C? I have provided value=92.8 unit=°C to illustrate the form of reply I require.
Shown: value=29 unit=°C
